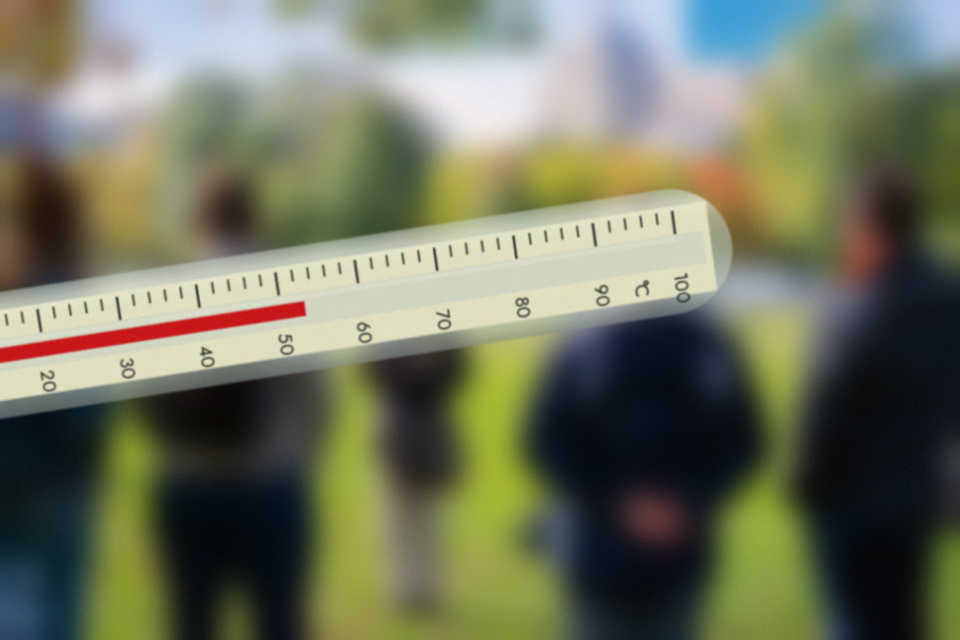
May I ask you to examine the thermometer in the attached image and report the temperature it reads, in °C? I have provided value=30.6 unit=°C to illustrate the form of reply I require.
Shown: value=53 unit=°C
